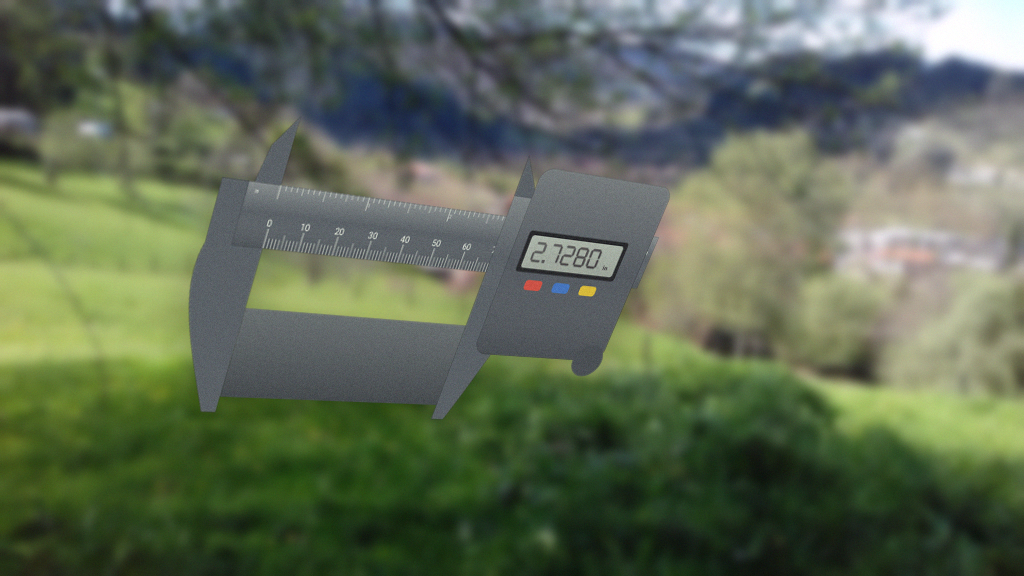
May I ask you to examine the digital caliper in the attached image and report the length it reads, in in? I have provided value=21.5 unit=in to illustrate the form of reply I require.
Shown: value=2.7280 unit=in
